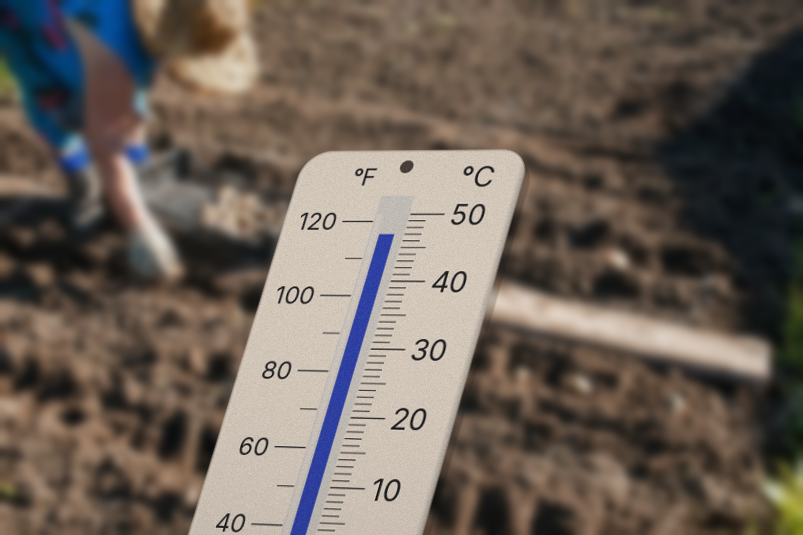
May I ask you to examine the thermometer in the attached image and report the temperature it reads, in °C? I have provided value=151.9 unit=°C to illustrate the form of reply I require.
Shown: value=47 unit=°C
